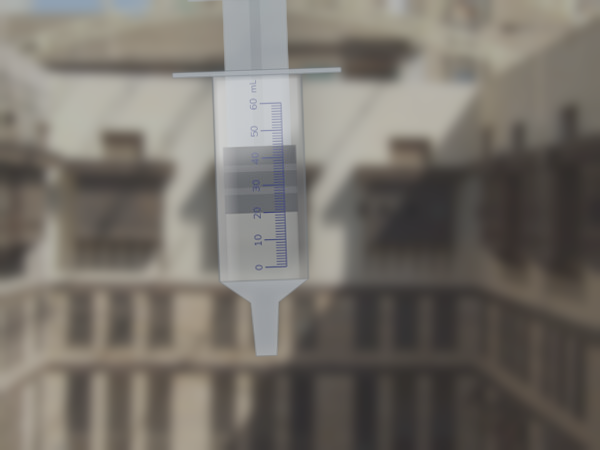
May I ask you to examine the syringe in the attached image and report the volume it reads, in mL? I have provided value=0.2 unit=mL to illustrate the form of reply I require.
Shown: value=20 unit=mL
